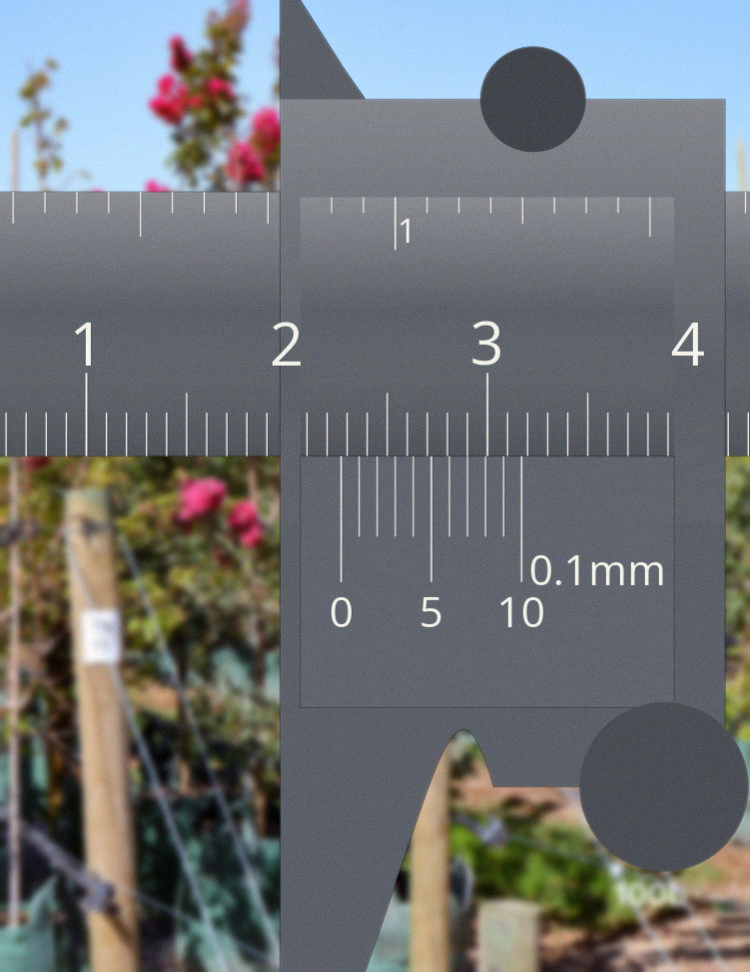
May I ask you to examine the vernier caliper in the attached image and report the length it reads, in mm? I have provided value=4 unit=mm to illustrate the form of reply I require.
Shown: value=22.7 unit=mm
